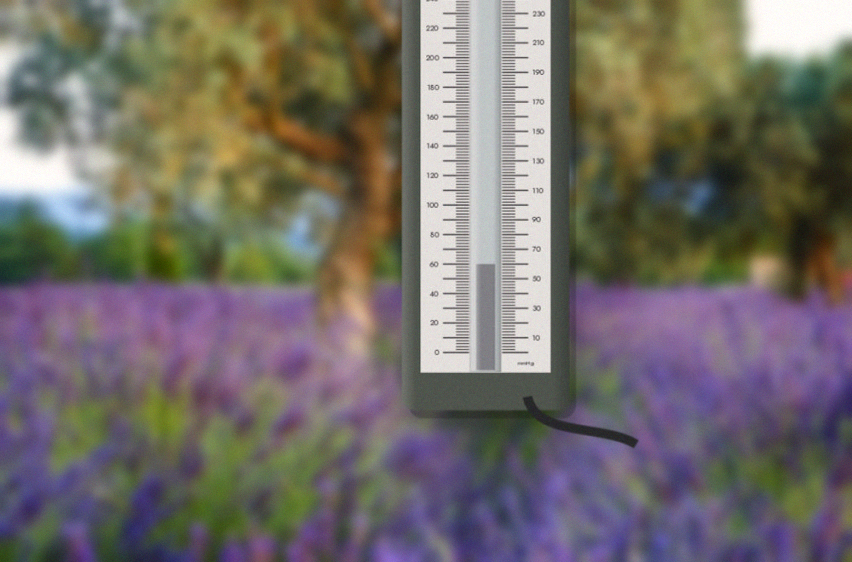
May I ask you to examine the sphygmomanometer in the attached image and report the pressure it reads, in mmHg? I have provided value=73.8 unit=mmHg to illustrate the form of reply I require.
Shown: value=60 unit=mmHg
